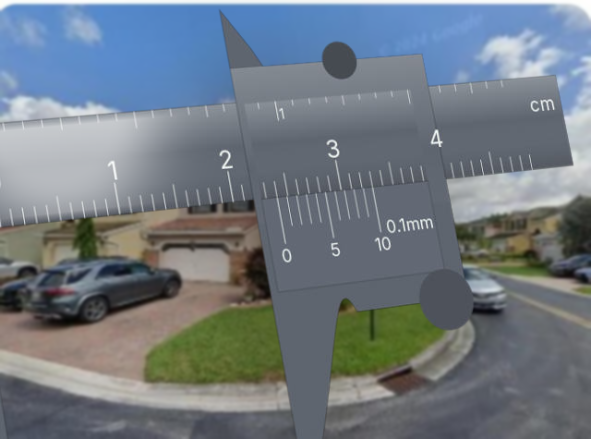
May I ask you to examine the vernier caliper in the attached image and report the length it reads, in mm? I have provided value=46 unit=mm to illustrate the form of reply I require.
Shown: value=24.0 unit=mm
